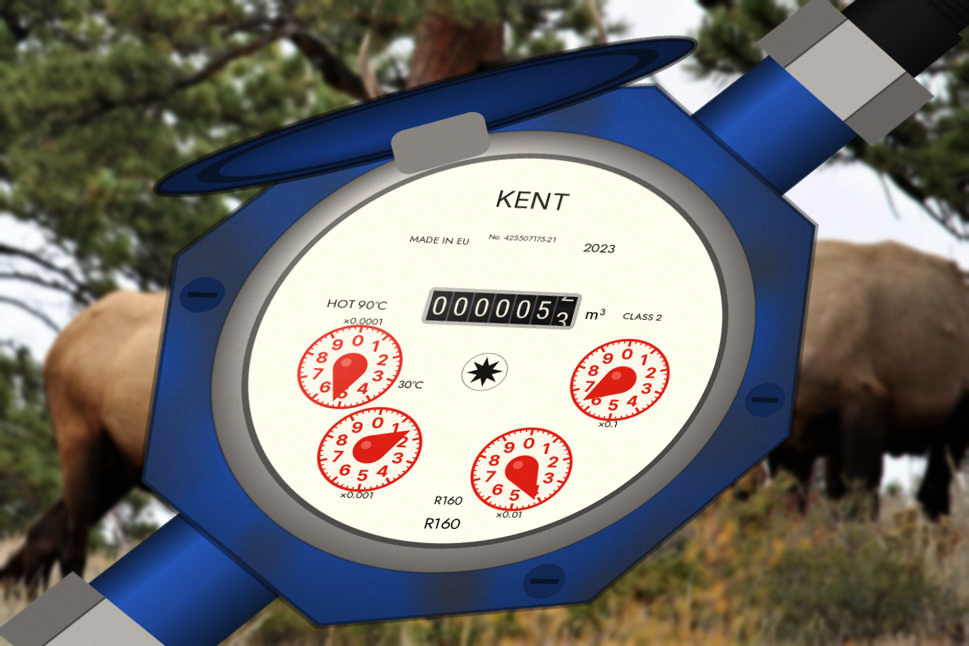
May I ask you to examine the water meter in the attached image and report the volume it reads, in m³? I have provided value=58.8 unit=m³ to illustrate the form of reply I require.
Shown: value=52.6415 unit=m³
